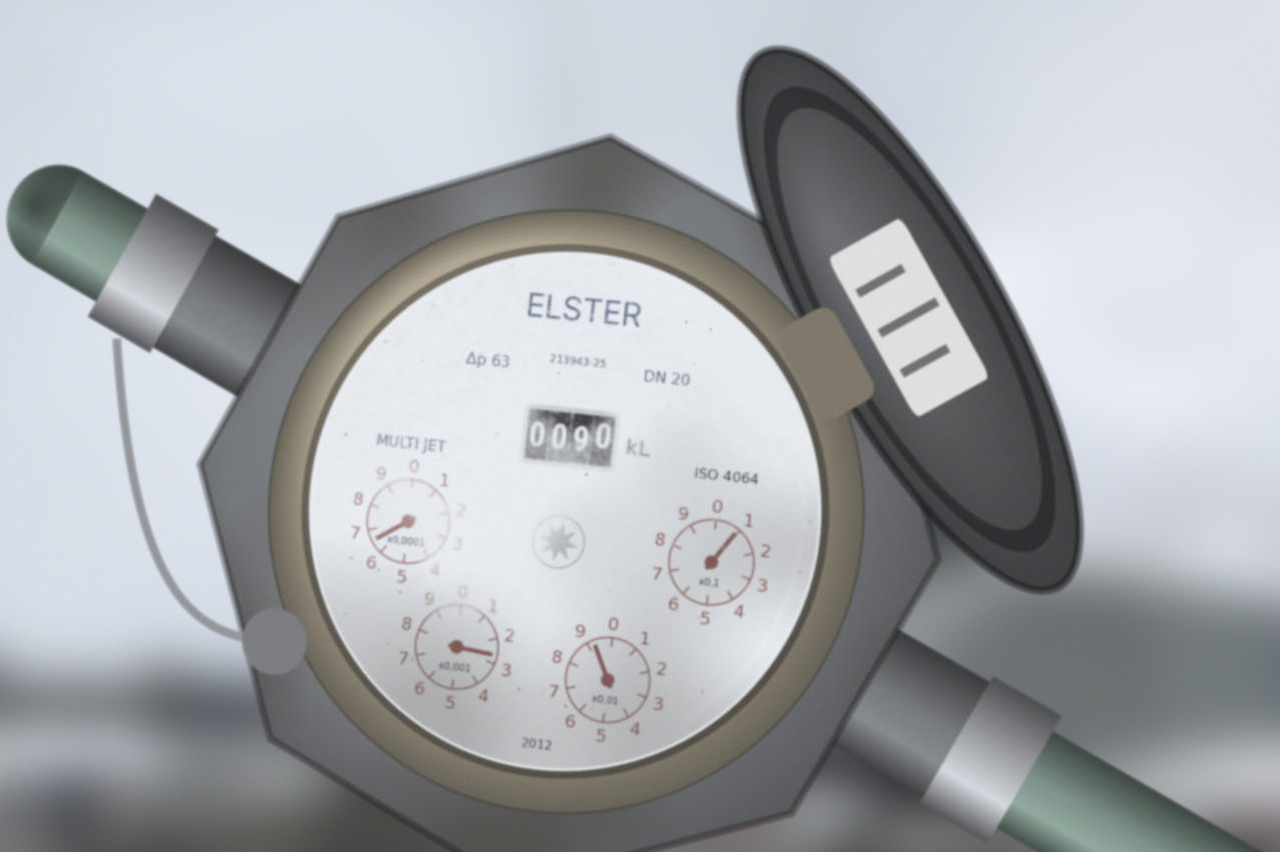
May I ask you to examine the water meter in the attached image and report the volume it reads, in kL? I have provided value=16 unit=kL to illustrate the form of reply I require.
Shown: value=90.0926 unit=kL
